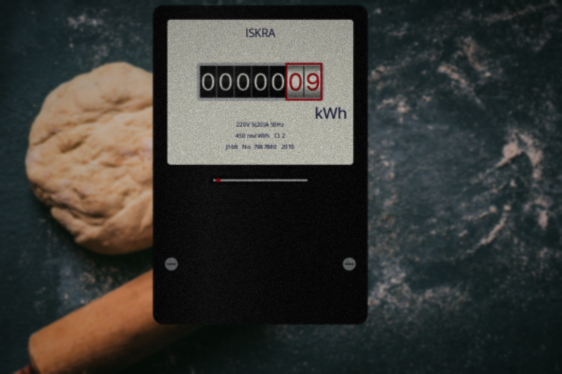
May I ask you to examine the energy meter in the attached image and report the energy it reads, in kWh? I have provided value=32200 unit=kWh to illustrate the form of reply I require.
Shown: value=0.09 unit=kWh
